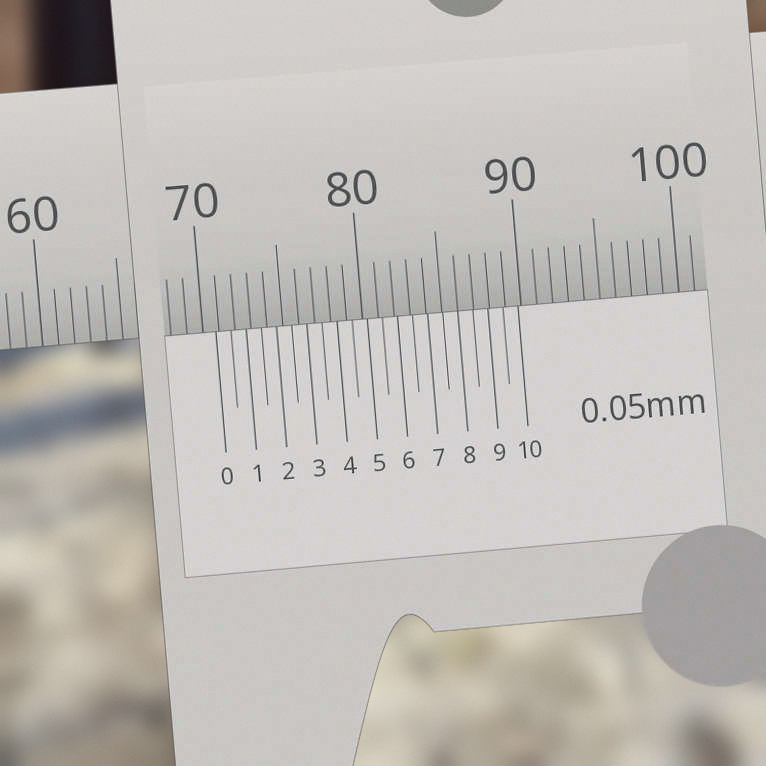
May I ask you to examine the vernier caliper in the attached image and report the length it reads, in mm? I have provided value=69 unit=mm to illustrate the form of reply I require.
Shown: value=70.8 unit=mm
